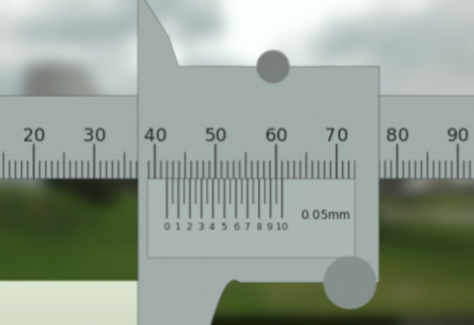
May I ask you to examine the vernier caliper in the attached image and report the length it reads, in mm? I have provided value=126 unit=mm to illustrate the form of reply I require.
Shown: value=42.0 unit=mm
